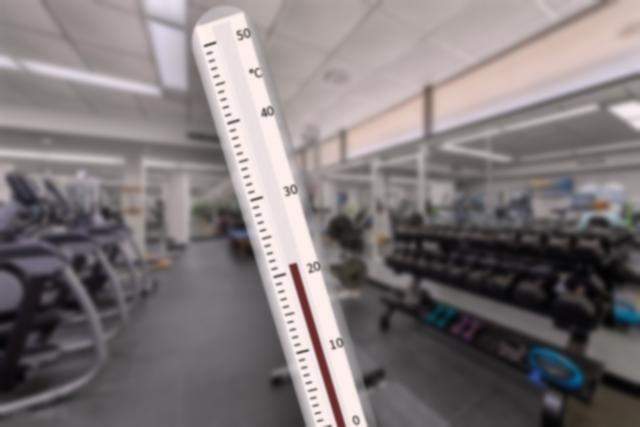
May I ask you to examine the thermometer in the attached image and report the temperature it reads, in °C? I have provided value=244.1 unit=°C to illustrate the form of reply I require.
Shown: value=21 unit=°C
